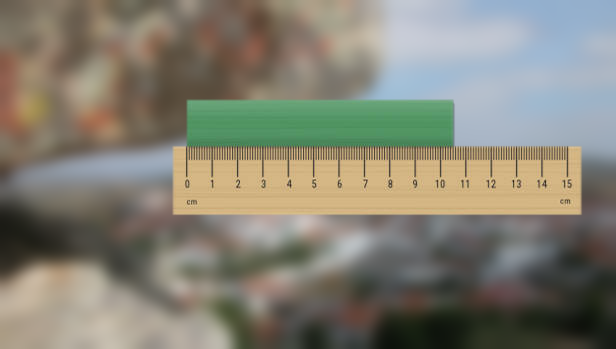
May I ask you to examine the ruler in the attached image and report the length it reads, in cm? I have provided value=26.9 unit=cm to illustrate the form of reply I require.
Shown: value=10.5 unit=cm
